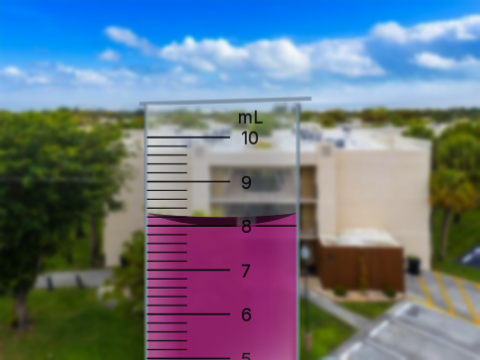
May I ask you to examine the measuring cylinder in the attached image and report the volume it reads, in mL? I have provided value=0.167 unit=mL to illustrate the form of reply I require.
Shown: value=8 unit=mL
